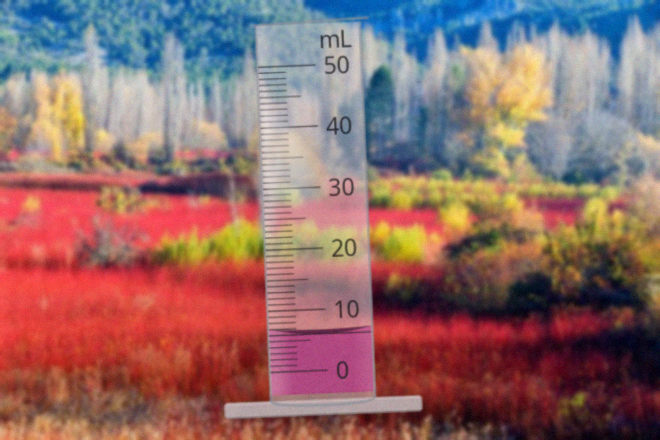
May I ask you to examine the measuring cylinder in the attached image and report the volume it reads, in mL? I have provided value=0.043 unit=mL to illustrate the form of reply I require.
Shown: value=6 unit=mL
